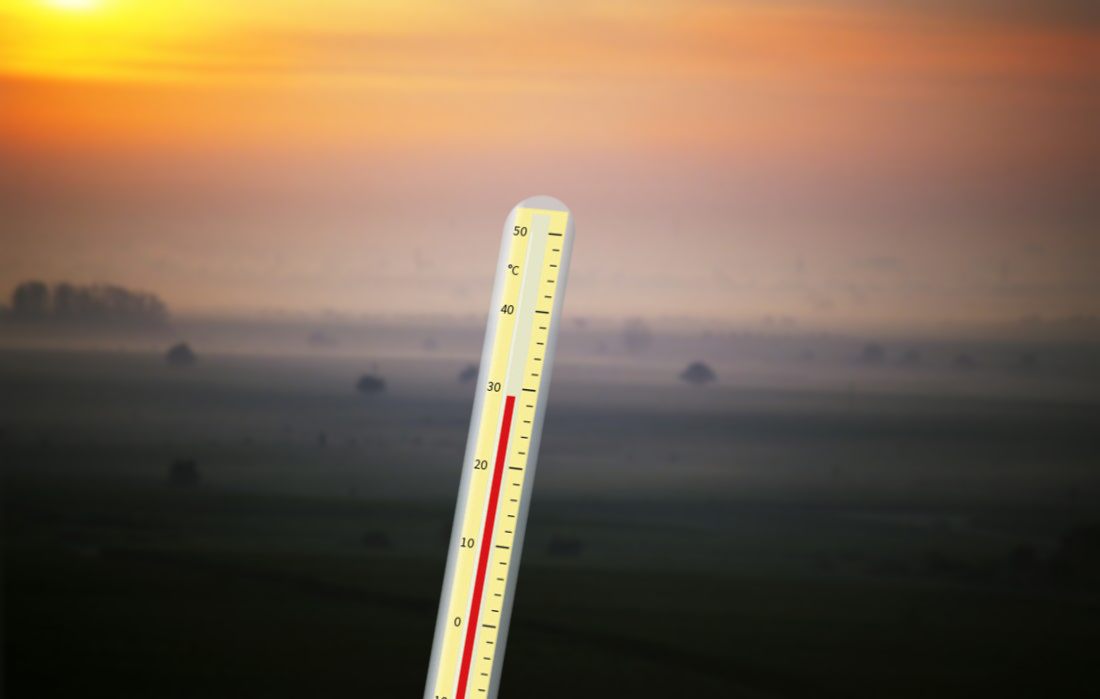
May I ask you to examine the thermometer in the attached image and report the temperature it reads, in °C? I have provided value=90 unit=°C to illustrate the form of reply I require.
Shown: value=29 unit=°C
